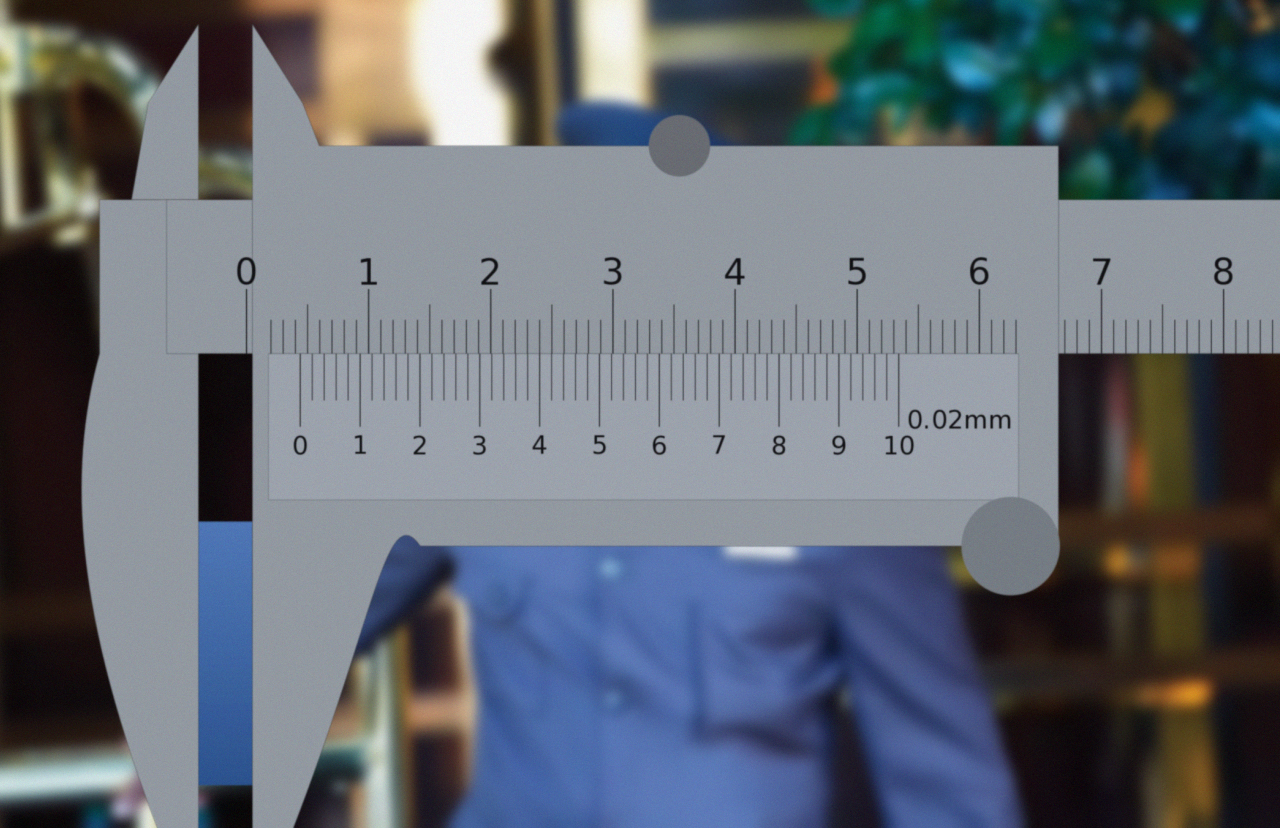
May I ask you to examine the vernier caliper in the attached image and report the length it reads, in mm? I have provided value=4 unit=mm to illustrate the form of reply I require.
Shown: value=4.4 unit=mm
